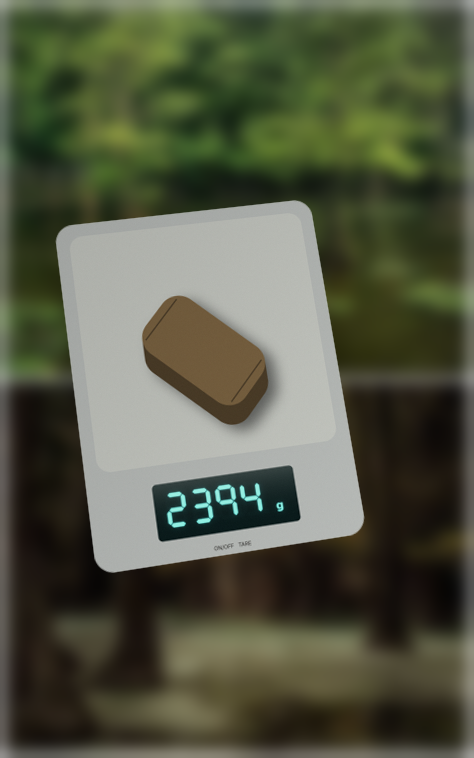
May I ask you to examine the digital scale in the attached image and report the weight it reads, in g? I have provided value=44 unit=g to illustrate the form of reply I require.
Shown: value=2394 unit=g
